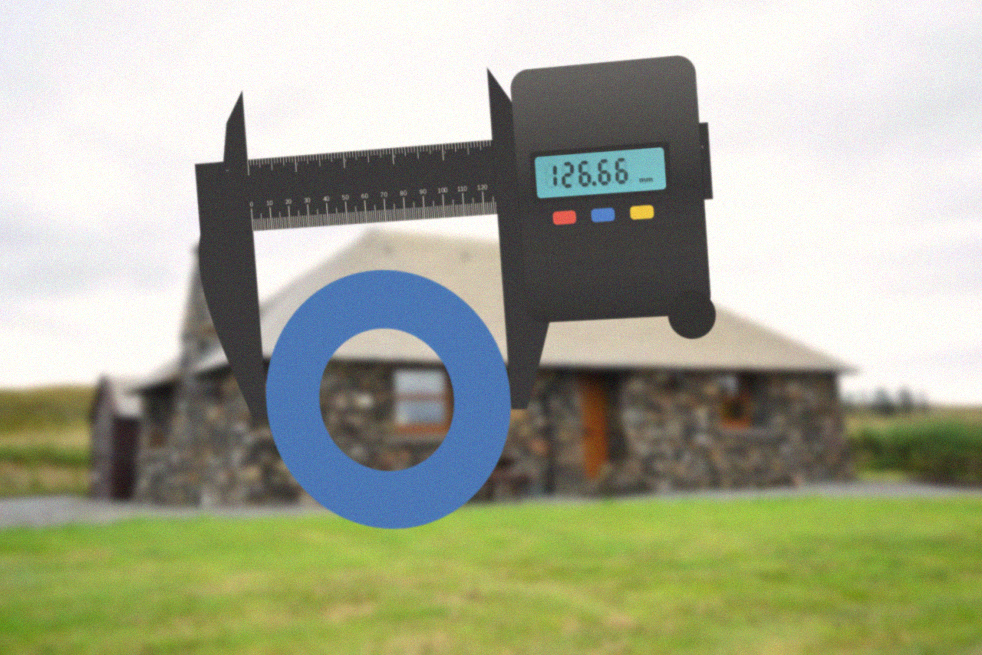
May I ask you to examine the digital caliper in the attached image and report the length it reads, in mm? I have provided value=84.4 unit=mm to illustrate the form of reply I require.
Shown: value=126.66 unit=mm
